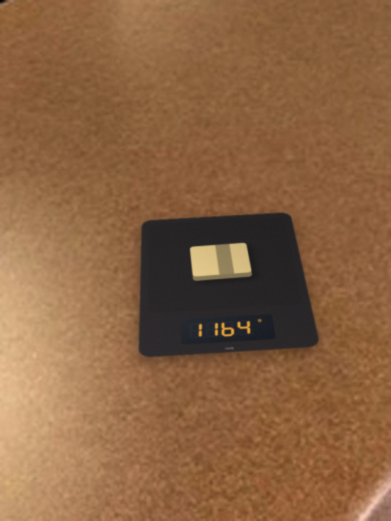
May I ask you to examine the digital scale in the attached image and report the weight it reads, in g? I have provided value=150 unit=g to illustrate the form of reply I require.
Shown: value=1164 unit=g
